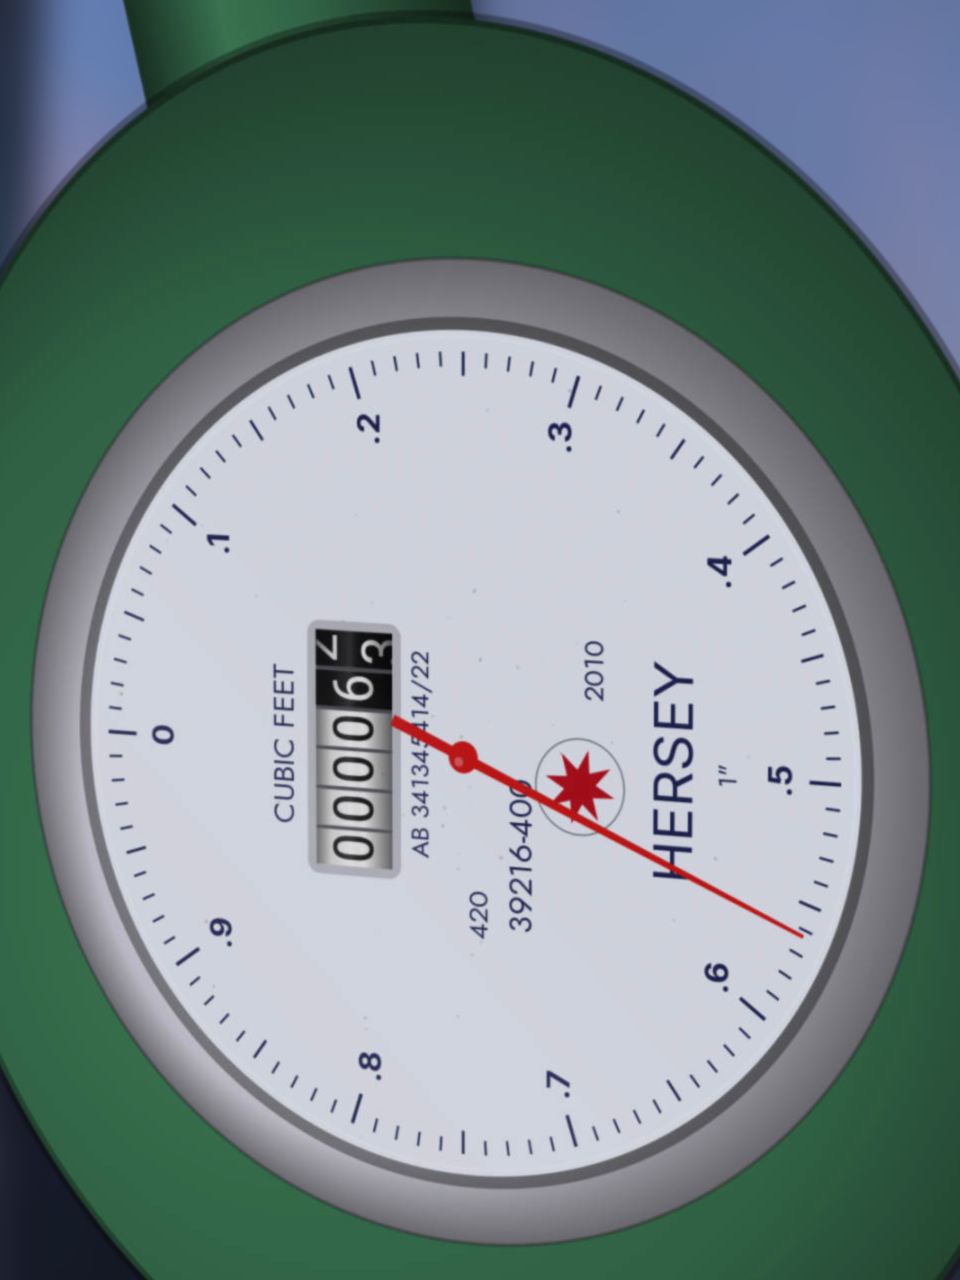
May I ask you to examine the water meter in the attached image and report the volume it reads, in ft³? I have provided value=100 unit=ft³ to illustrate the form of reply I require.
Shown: value=62.56 unit=ft³
